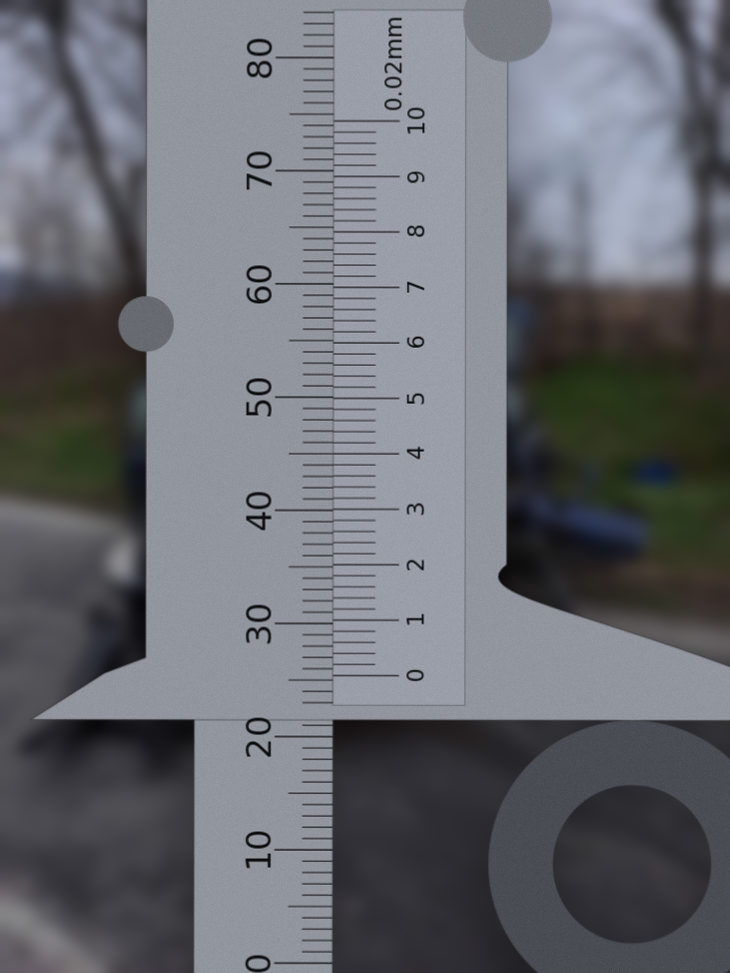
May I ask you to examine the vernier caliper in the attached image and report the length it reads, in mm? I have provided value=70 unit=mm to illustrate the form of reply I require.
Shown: value=25.4 unit=mm
